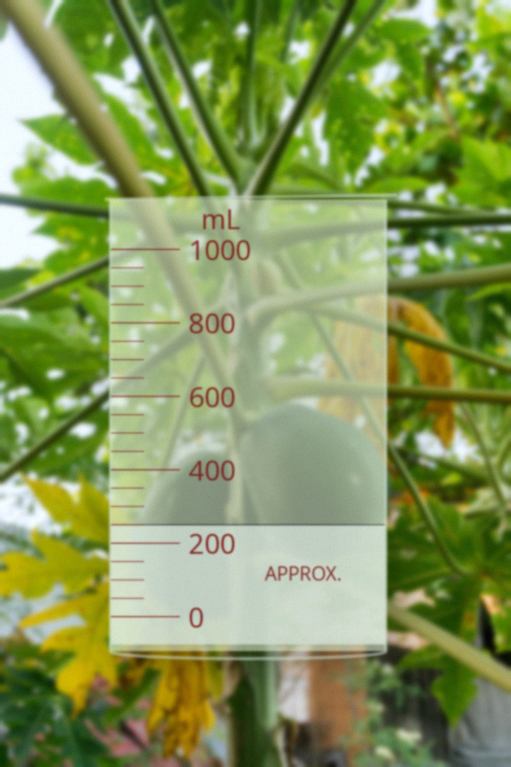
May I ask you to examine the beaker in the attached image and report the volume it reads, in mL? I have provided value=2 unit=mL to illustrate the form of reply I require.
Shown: value=250 unit=mL
